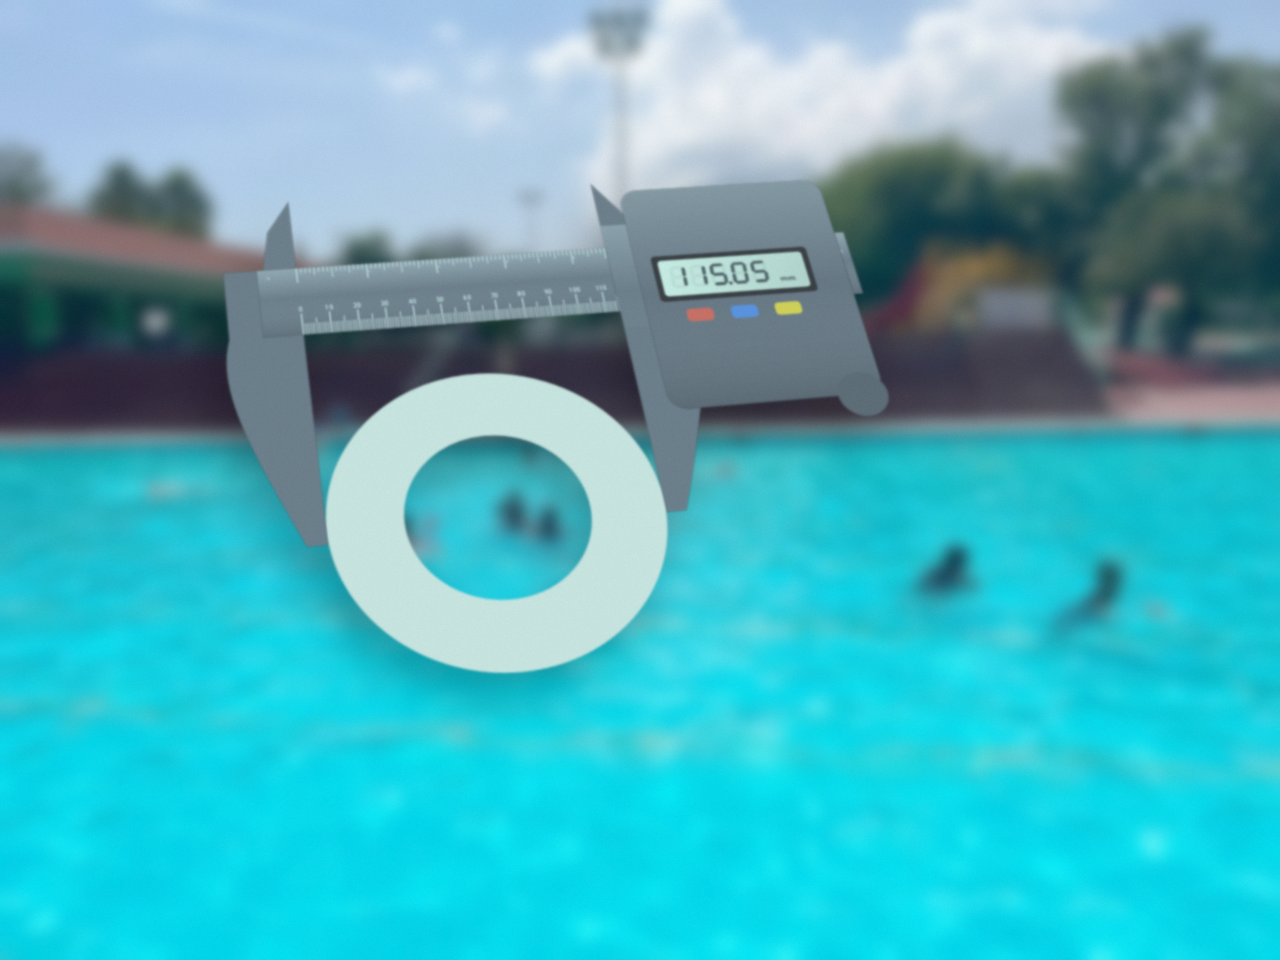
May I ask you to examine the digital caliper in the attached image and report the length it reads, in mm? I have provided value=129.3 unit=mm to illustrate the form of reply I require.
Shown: value=115.05 unit=mm
